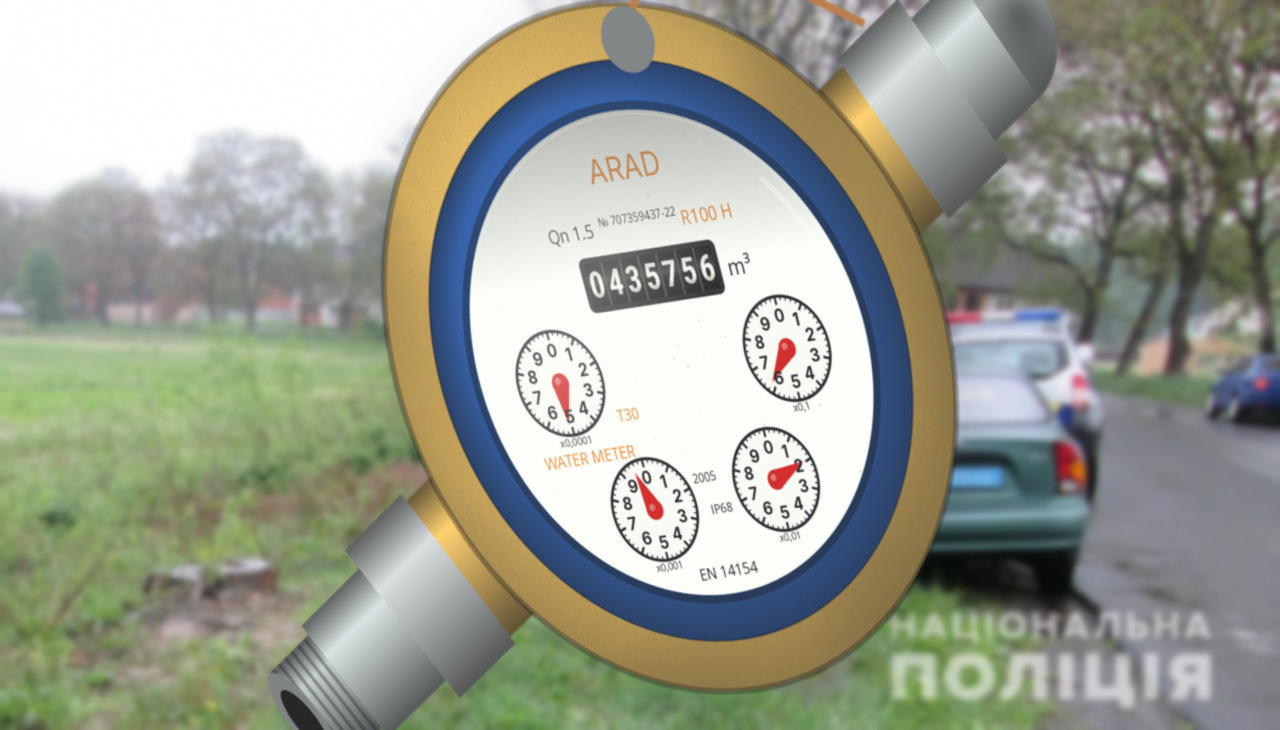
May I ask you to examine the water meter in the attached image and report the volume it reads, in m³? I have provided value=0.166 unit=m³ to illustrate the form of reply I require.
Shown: value=435756.6195 unit=m³
